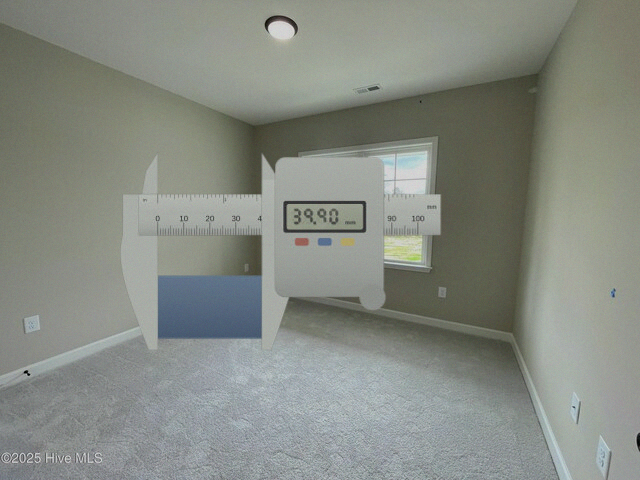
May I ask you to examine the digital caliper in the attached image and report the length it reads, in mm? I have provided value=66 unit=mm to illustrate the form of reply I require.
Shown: value=39.90 unit=mm
